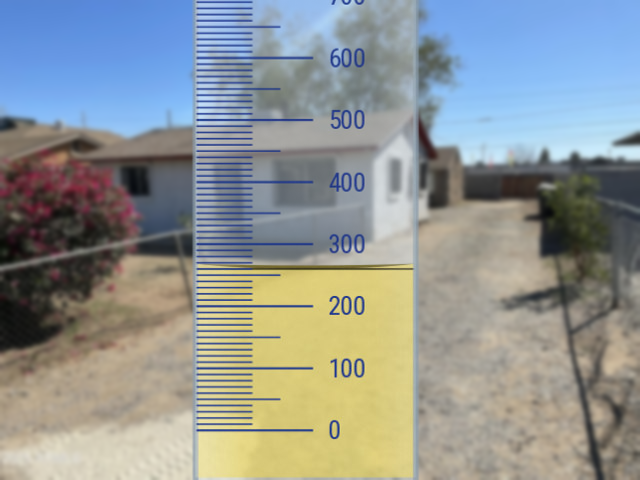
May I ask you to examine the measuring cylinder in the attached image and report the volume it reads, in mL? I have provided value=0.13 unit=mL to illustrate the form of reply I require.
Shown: value=260 unit=mL
